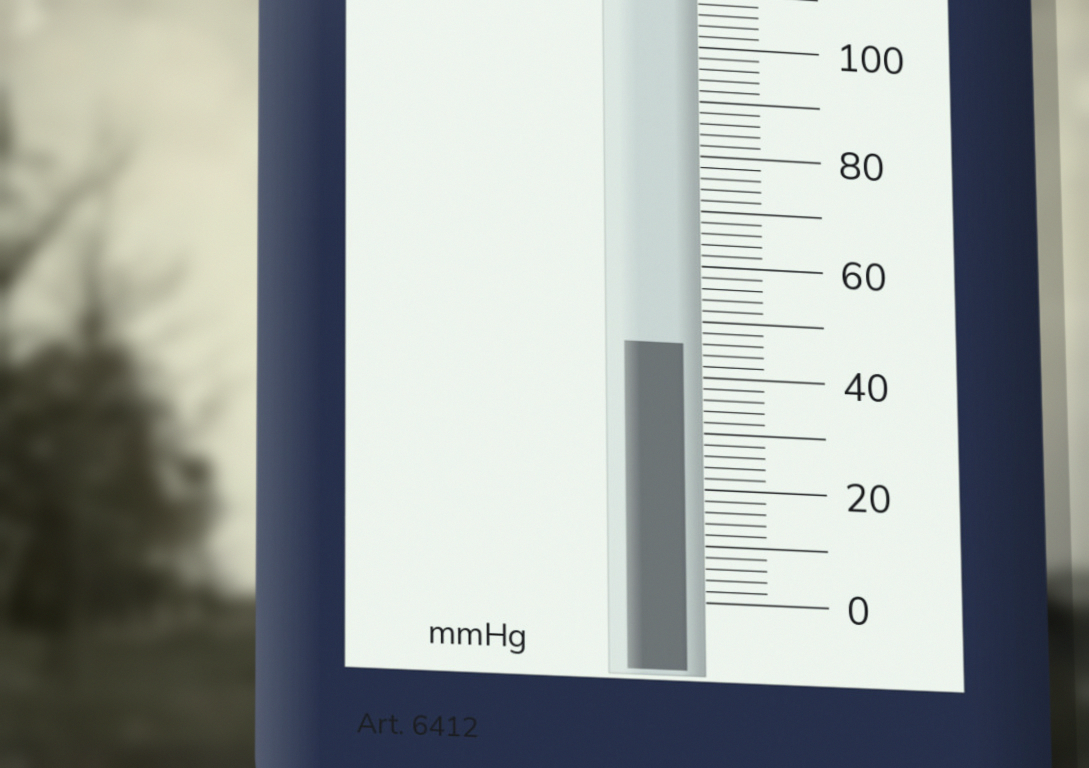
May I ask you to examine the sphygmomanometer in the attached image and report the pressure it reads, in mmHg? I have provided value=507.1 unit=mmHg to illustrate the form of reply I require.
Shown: value=46 unit=mmHg
